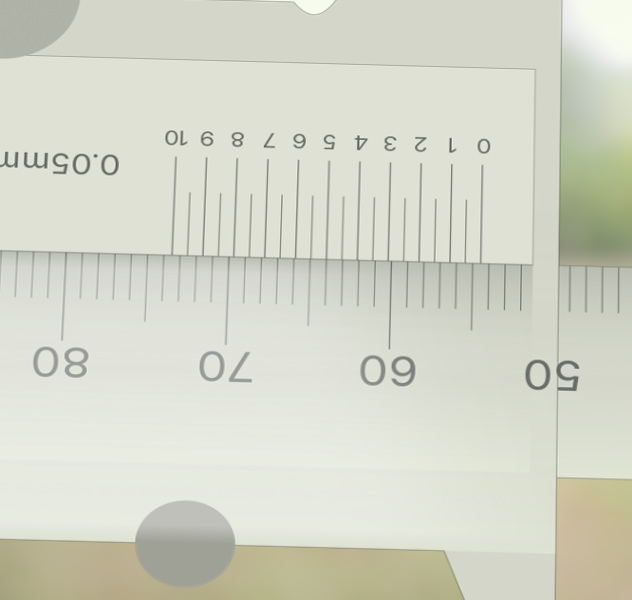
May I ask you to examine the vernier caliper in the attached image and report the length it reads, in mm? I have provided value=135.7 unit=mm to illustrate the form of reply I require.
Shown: value=54.5 unit=mm
